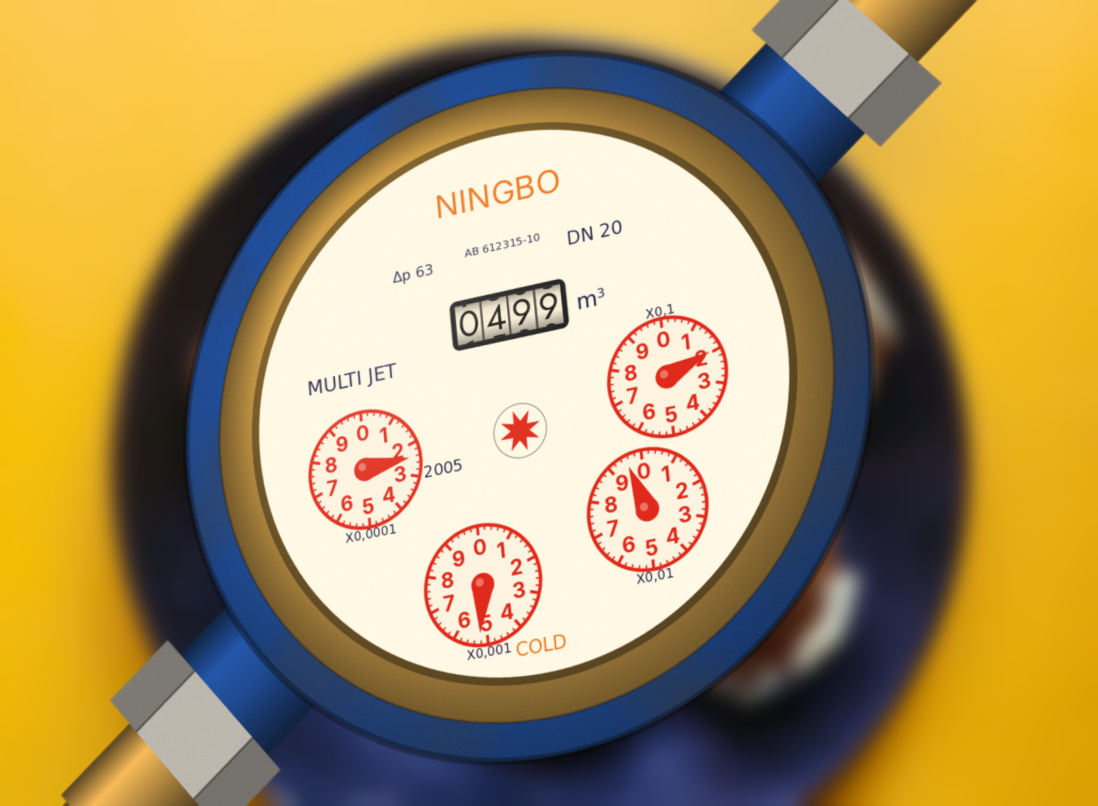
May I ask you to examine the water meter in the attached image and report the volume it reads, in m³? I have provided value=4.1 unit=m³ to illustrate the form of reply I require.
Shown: value=499.1952 unit=m³
